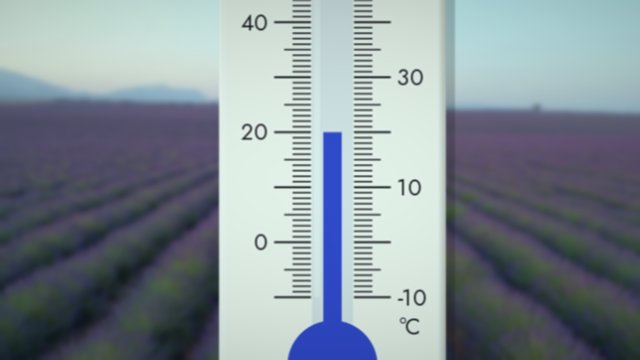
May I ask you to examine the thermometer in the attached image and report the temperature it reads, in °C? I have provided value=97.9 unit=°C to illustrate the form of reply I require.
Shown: value=20 unit=°C
